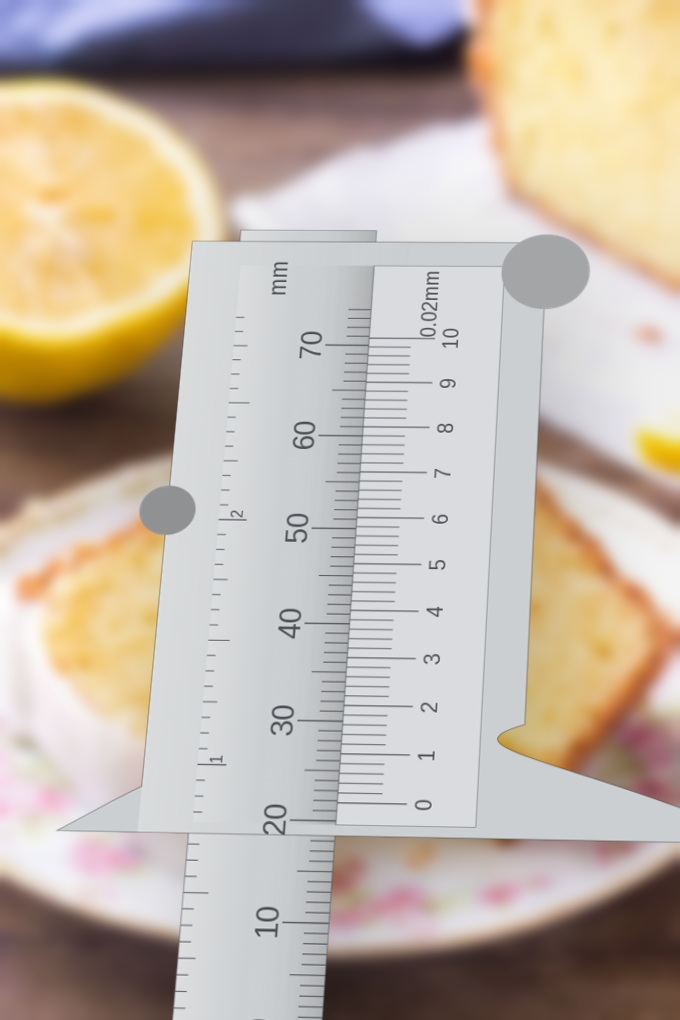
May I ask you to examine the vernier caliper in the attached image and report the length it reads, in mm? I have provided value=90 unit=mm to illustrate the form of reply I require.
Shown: value=21.8 unit=mm
